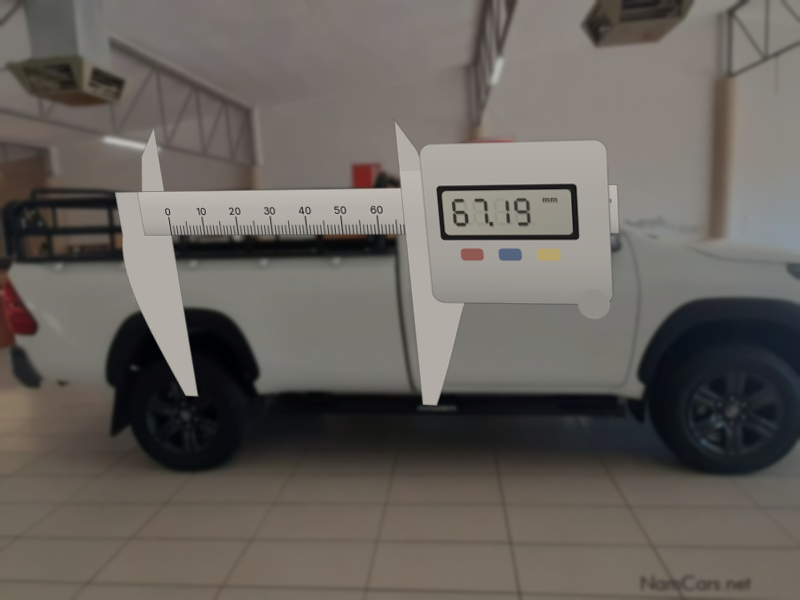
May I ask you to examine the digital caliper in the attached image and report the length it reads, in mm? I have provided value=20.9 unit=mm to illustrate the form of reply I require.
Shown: value=67.19 unit=mm
